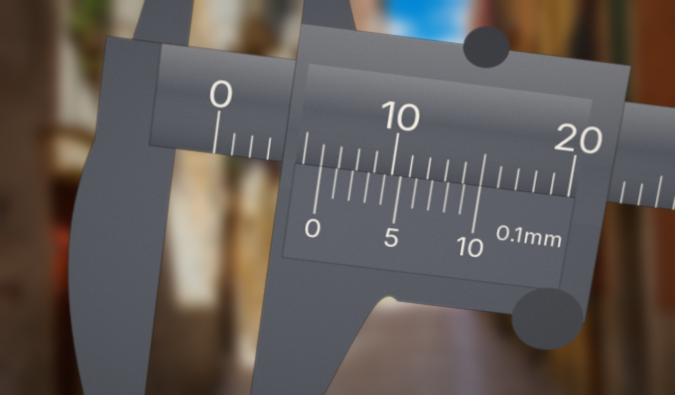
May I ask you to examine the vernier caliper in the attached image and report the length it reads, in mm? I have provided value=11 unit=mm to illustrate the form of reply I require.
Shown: value=6.0 unit=mm
